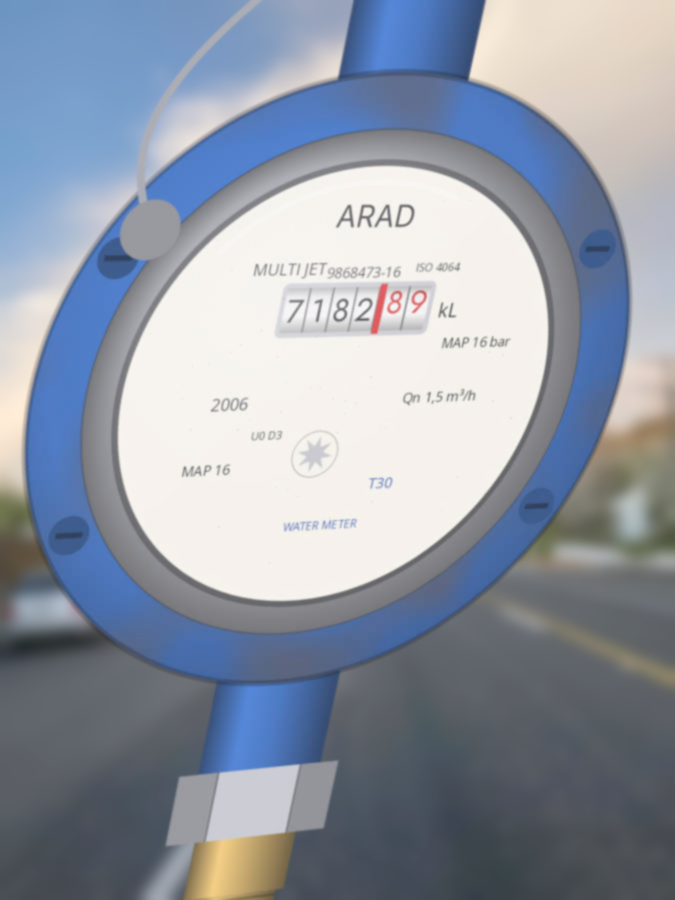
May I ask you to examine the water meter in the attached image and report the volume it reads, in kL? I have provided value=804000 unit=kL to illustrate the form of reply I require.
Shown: value=7182.89 unit=kL
